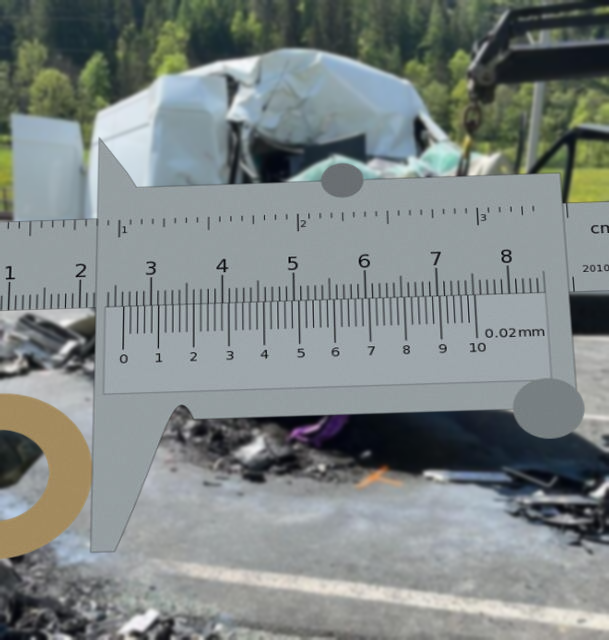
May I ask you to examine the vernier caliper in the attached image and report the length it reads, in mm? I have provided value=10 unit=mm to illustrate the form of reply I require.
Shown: value=26.2 unit=mm
